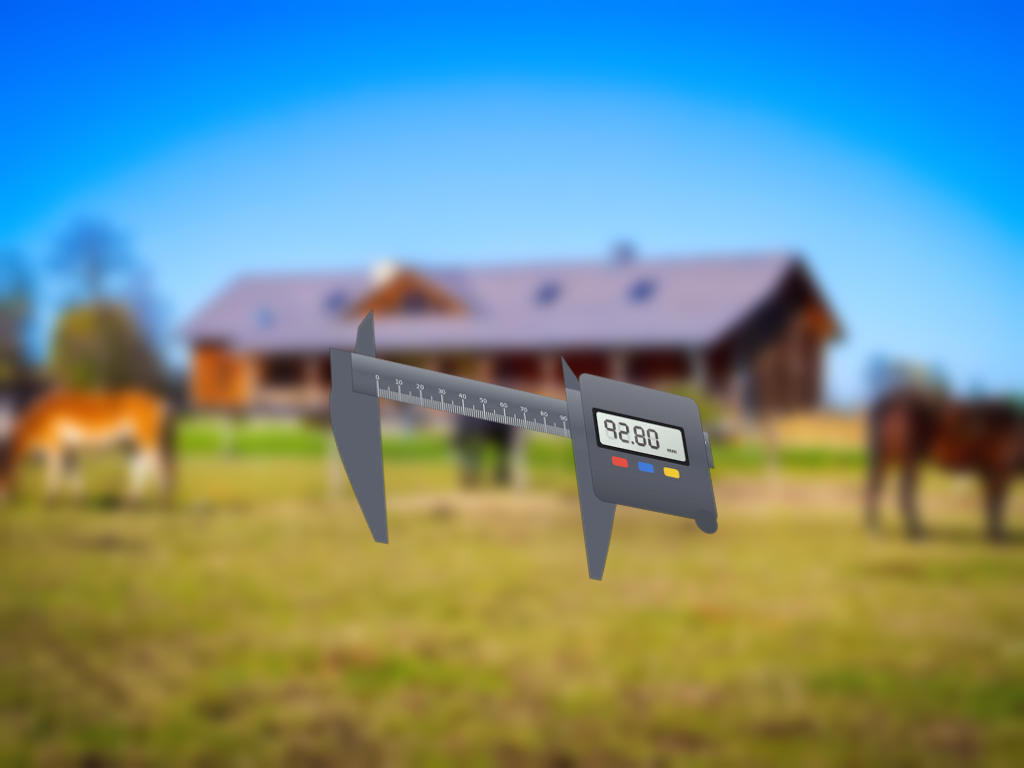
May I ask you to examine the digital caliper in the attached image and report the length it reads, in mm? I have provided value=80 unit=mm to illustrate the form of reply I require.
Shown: value=92.80 unit=mm
